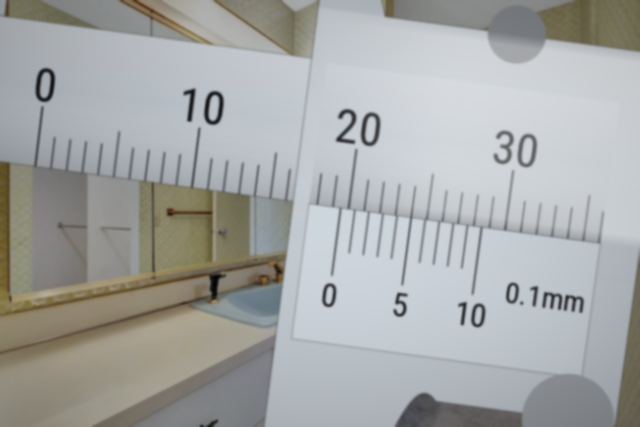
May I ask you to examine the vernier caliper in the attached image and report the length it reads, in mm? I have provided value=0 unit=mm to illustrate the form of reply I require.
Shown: value=19.5 unit=mm
